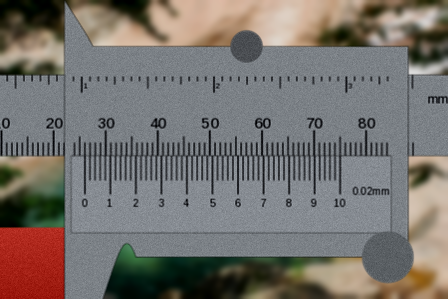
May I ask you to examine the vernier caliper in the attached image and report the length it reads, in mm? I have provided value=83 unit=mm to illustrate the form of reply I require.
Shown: value=26.0 unit=mm
